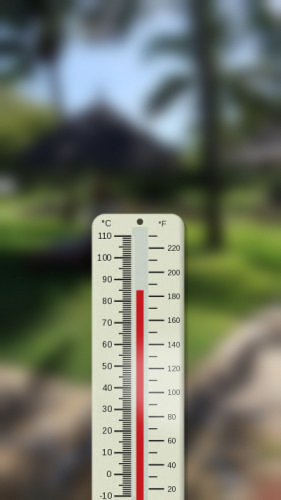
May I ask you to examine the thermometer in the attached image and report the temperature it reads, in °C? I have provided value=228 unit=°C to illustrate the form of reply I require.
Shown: value=85 unit=°C
